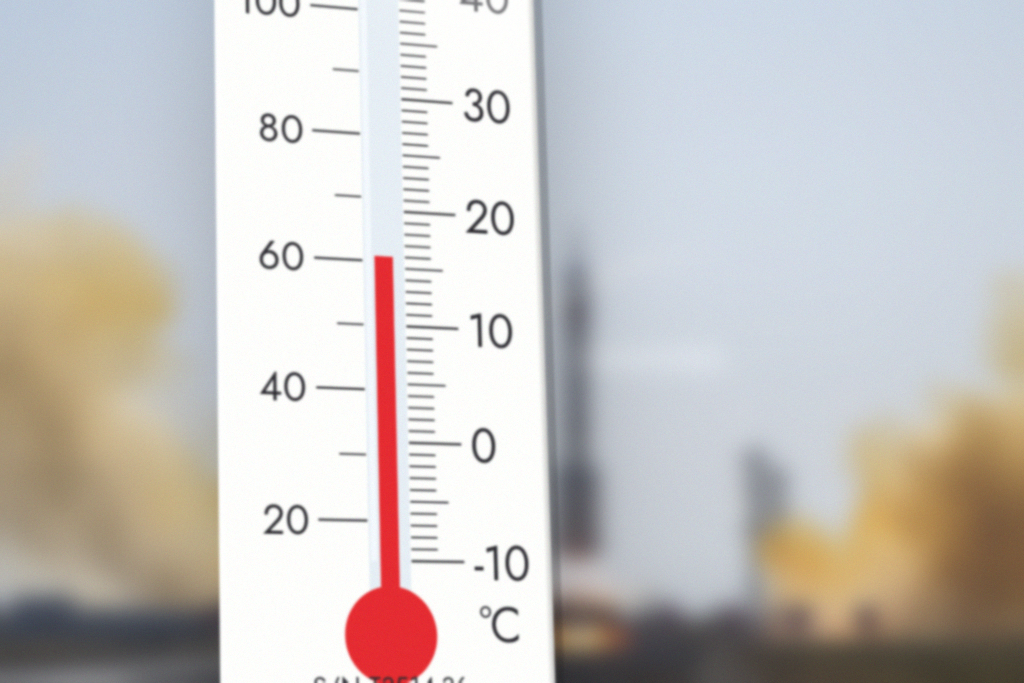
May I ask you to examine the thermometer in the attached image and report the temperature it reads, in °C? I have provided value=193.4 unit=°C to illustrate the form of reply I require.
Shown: value=16 unit=°C
